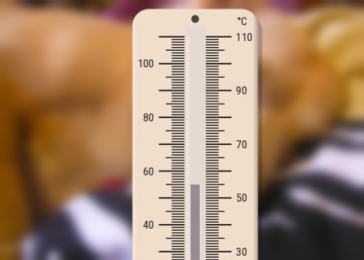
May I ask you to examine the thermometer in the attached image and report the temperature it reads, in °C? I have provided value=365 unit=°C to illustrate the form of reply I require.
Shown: value=55 unit=°C
